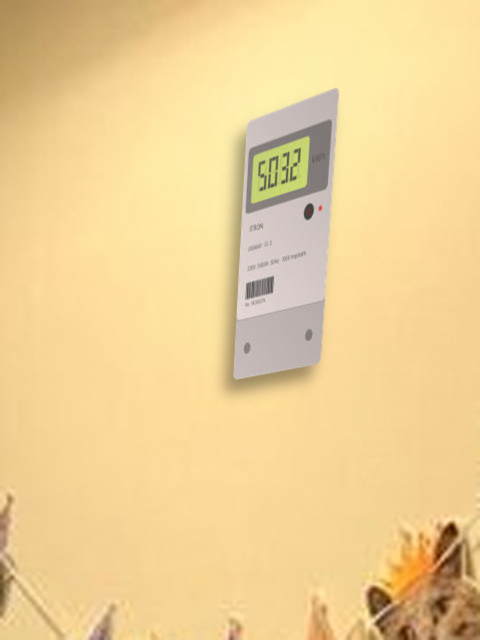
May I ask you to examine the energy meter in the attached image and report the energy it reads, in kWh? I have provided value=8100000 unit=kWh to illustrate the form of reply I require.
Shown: value=5032 unit=kWh
